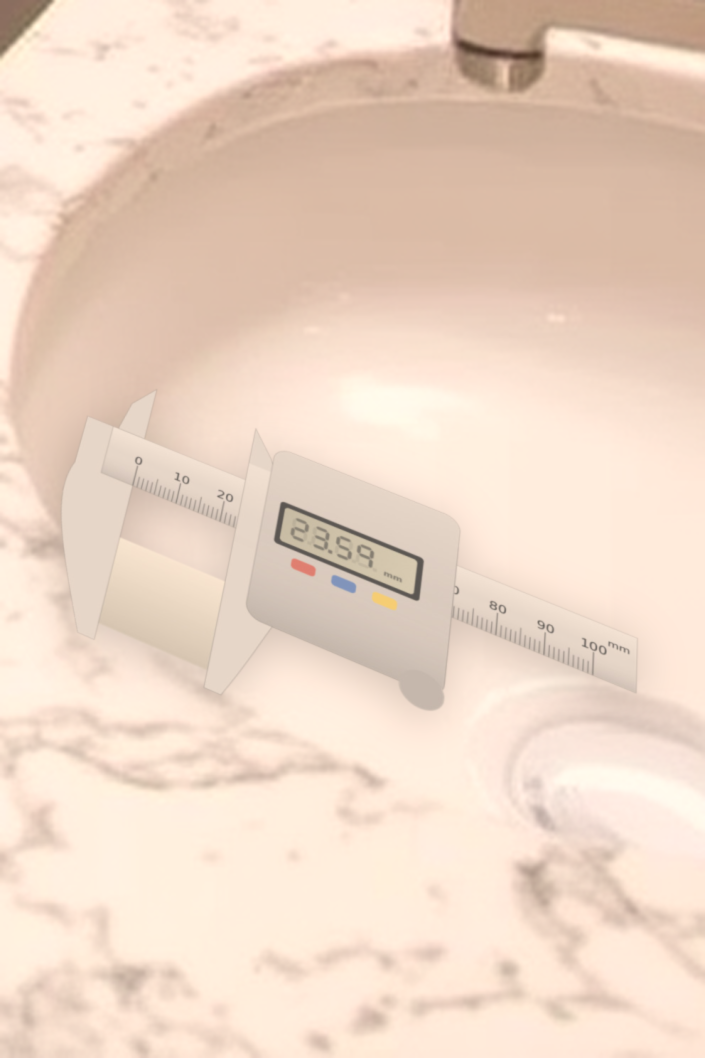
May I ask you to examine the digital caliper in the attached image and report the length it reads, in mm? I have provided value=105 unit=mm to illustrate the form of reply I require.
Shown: value=23.59 unit=mm
